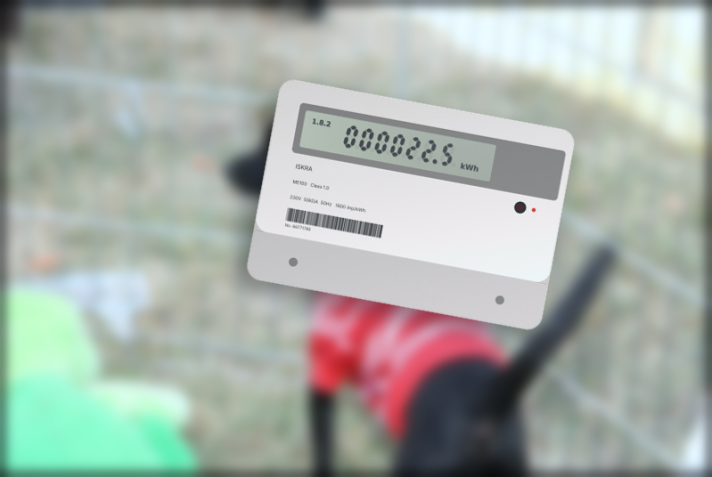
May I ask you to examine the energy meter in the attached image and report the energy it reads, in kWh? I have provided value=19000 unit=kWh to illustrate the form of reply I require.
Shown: value=22.5 unit=kWh
